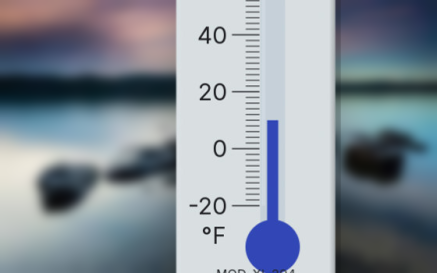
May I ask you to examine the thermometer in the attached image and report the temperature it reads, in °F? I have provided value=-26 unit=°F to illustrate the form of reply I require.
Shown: value=10 unit=°F
